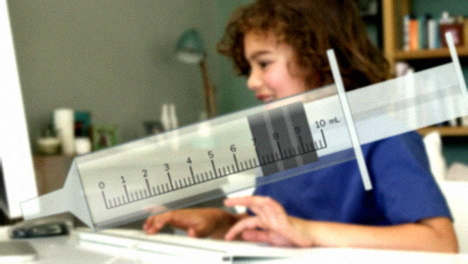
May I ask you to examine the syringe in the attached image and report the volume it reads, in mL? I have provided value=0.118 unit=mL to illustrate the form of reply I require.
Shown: value=7 unit=mL
